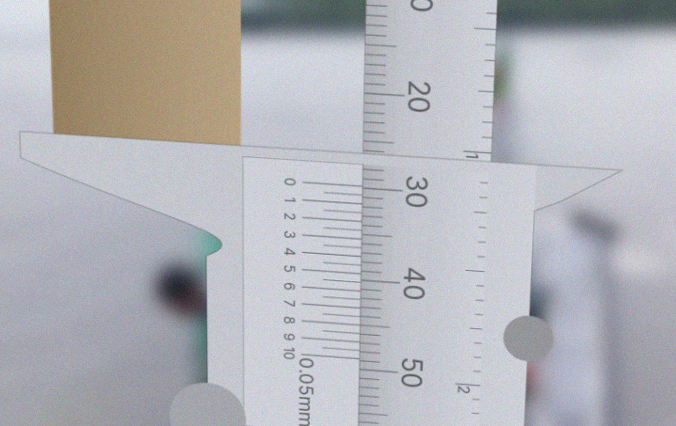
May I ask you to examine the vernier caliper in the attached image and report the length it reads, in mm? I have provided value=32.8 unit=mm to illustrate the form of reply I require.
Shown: value=29.8 unit=mm
